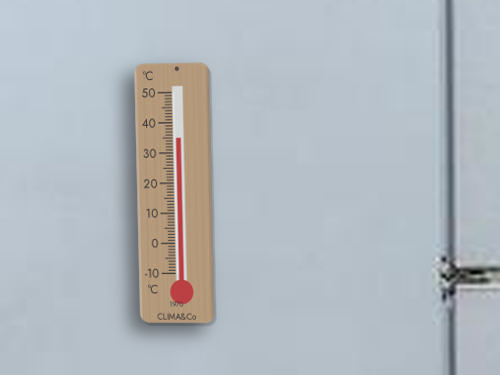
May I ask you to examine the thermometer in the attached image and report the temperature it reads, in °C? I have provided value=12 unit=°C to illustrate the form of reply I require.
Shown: value=35 unit=°C
